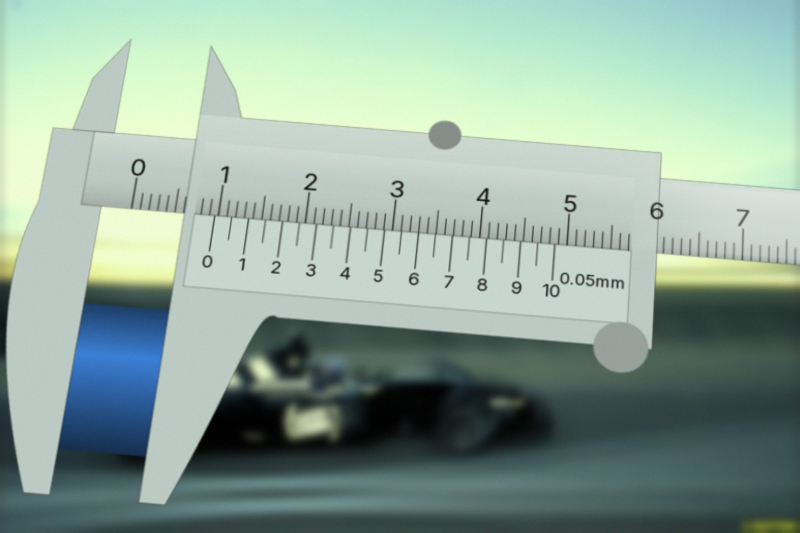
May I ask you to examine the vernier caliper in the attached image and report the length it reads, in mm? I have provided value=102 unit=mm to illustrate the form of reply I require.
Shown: value=9.6 unit=mm
